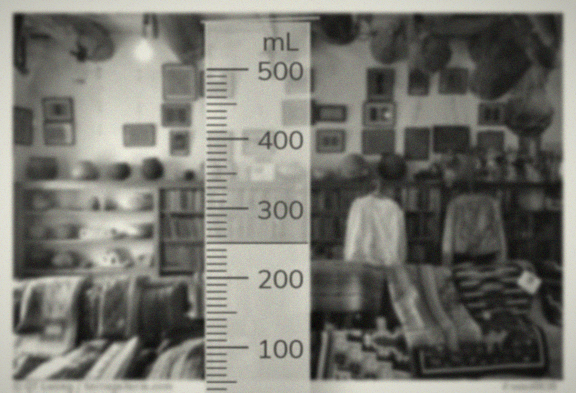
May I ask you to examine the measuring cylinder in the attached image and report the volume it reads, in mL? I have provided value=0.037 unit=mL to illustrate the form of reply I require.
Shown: value=250 unit=mL
